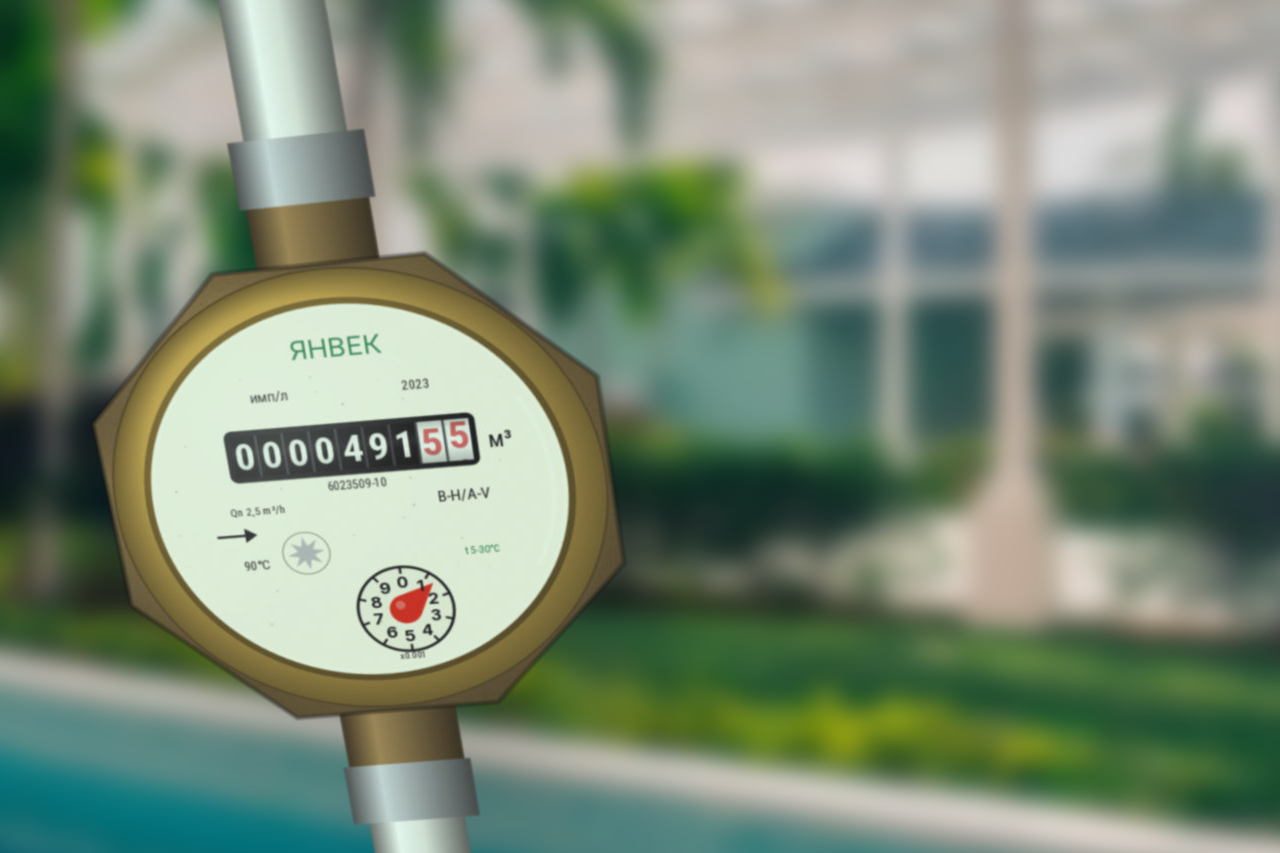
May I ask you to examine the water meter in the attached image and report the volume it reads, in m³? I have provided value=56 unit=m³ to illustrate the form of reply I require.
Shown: value=491.551 unit=m³
